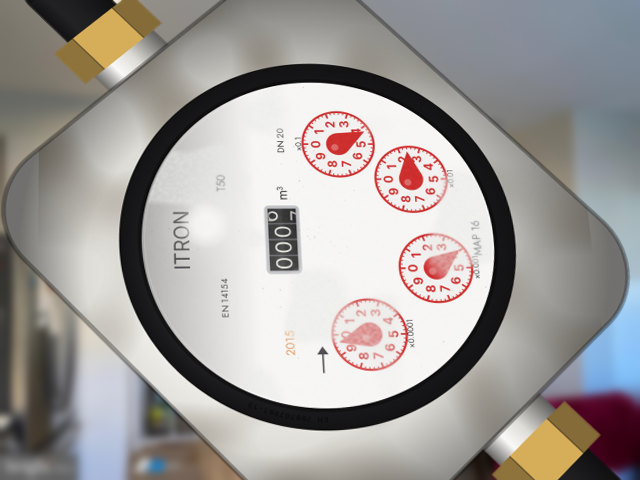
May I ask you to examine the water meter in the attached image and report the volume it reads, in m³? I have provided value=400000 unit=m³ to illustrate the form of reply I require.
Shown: value=6.4239 unit=m³
